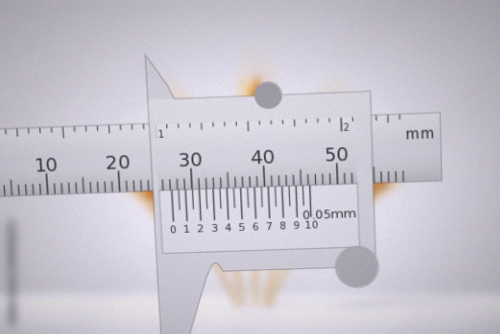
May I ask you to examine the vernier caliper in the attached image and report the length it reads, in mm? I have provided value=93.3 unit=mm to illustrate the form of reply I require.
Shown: value=27.2 unit=mm
